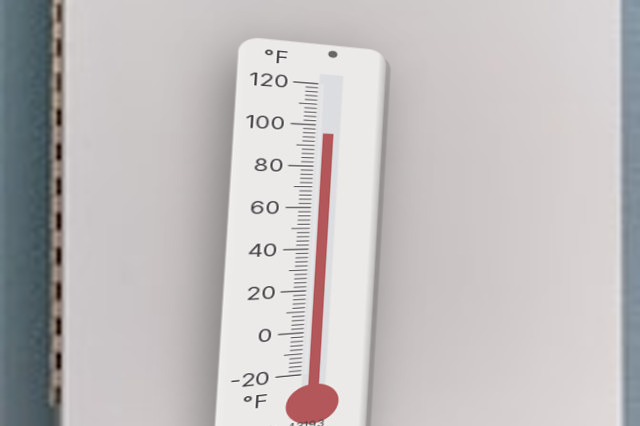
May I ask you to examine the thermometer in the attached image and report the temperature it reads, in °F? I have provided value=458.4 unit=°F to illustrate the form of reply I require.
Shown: value=96 unit=°F
